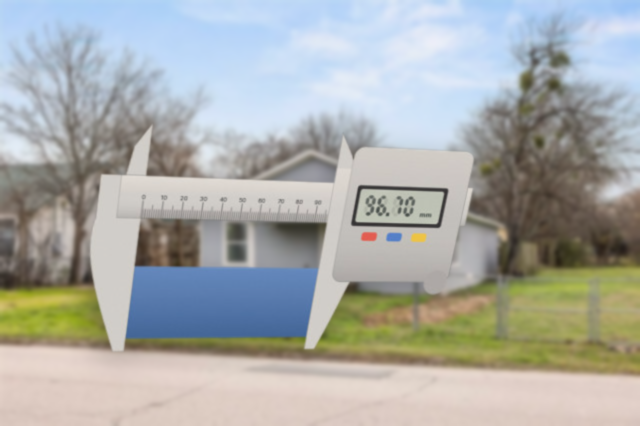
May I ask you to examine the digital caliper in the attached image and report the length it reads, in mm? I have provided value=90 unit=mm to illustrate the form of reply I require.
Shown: value=96.70 unit=mm
